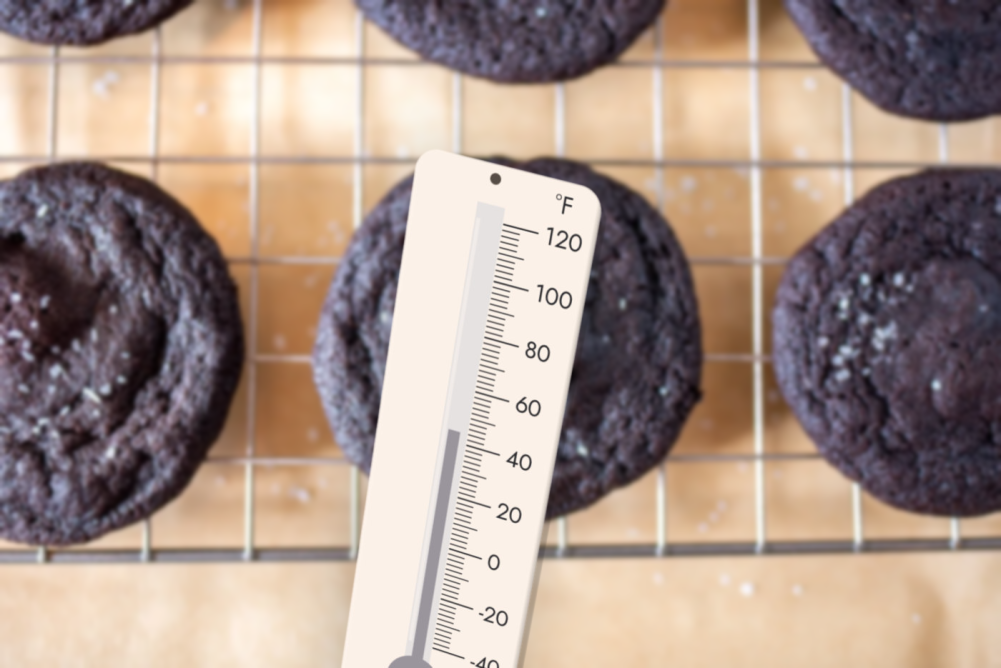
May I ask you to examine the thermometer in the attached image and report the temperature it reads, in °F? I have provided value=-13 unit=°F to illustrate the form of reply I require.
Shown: value=44 unit=°F
